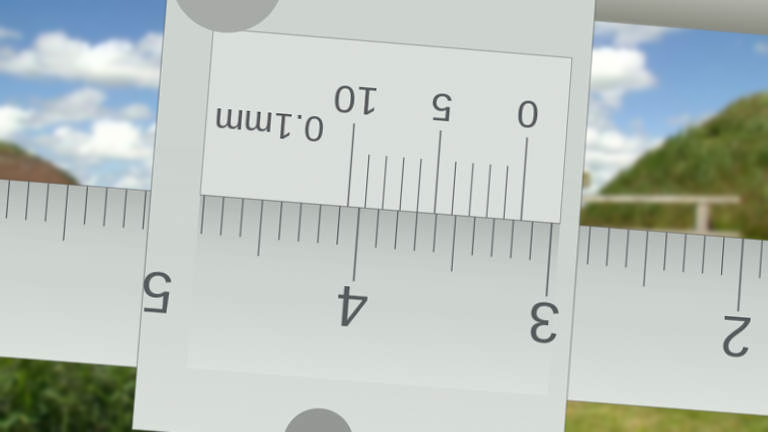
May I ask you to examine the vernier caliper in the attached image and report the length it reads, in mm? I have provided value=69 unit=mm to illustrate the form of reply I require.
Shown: value=31.6 unit=mm
